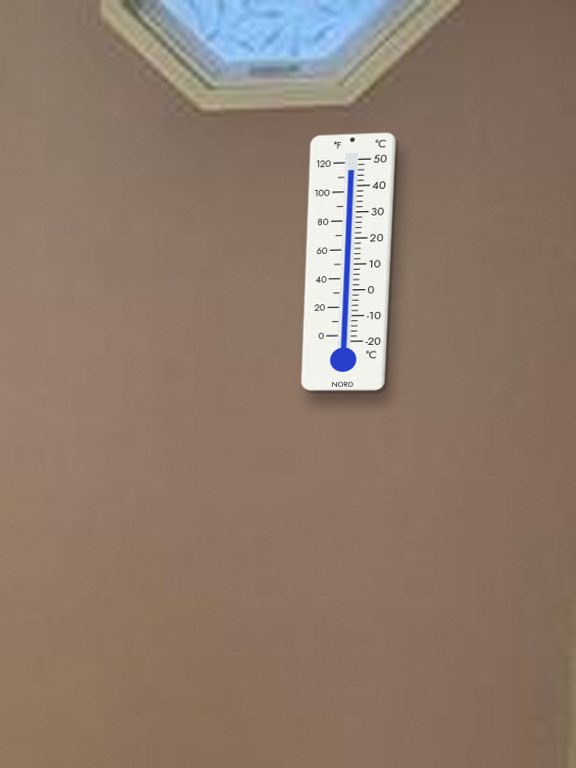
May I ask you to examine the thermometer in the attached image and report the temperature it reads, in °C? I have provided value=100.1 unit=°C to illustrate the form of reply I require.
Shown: value=46 unit=°C
